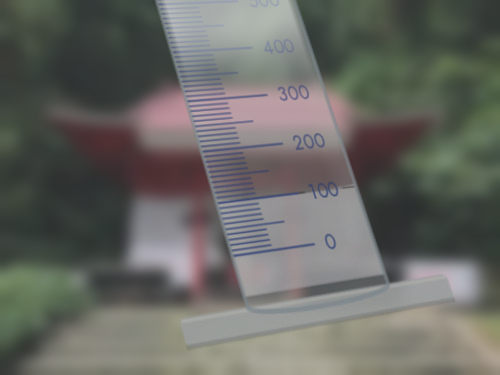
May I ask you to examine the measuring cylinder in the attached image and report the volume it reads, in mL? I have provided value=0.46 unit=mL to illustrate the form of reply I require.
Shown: value=100 unit=mL
